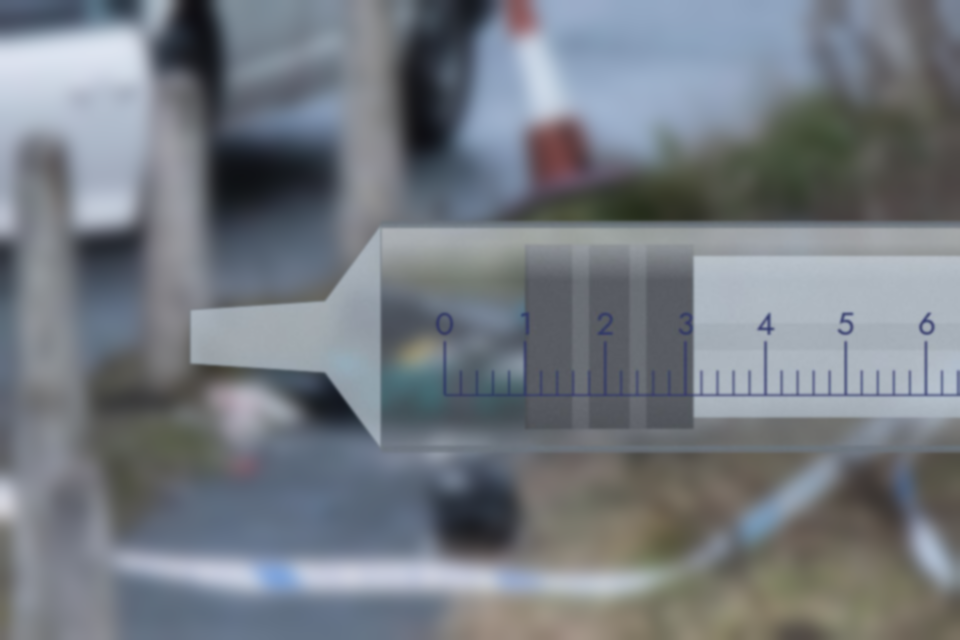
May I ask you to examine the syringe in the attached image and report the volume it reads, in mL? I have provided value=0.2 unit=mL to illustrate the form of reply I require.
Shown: value=1 unit=mL
